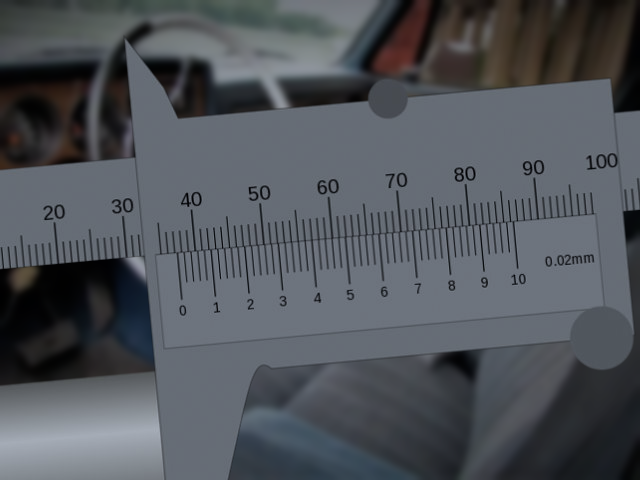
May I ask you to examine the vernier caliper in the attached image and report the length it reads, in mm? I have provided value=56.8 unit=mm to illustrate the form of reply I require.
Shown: value=37.4 unit=mm
